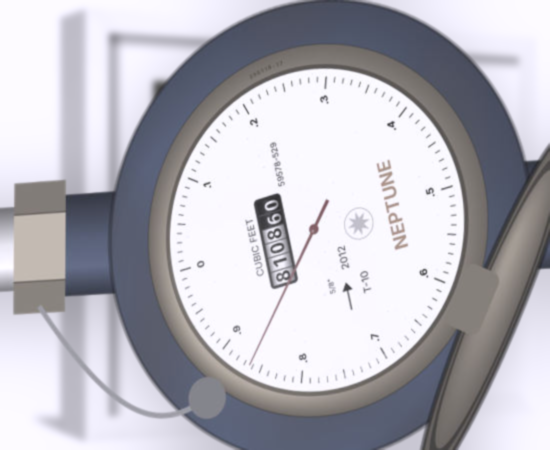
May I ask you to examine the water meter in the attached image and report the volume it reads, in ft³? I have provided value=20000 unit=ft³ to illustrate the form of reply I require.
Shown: value=810859.86 unit=ft³
